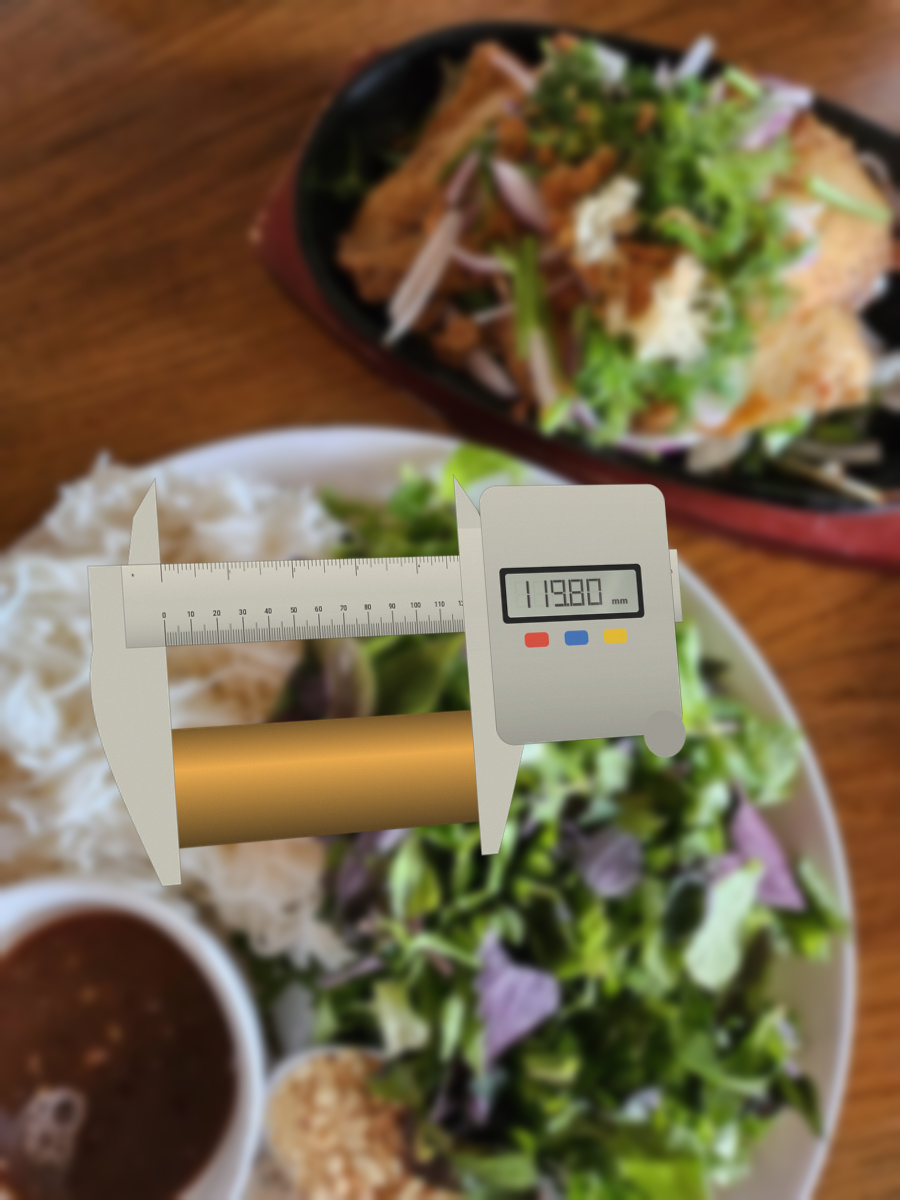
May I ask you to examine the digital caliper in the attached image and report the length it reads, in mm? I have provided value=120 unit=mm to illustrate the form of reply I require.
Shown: value=119.80 unit=mm
